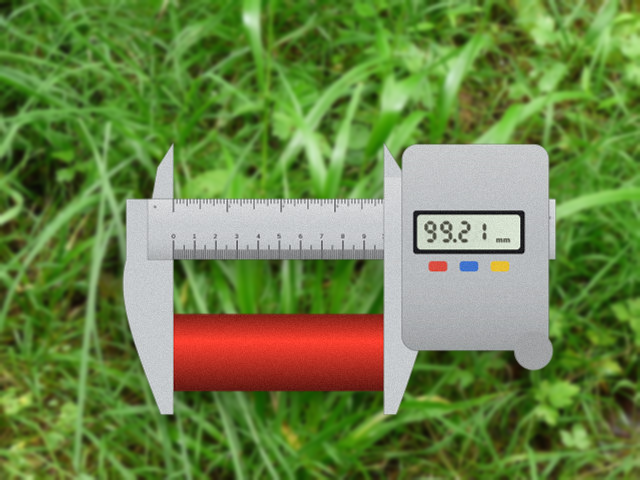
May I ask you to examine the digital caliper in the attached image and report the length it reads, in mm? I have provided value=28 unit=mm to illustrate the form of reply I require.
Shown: value=99.21 unit=mm
